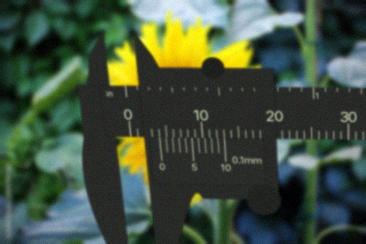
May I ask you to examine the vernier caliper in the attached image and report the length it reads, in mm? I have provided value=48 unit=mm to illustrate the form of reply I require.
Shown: value=4.0 unit=mm
